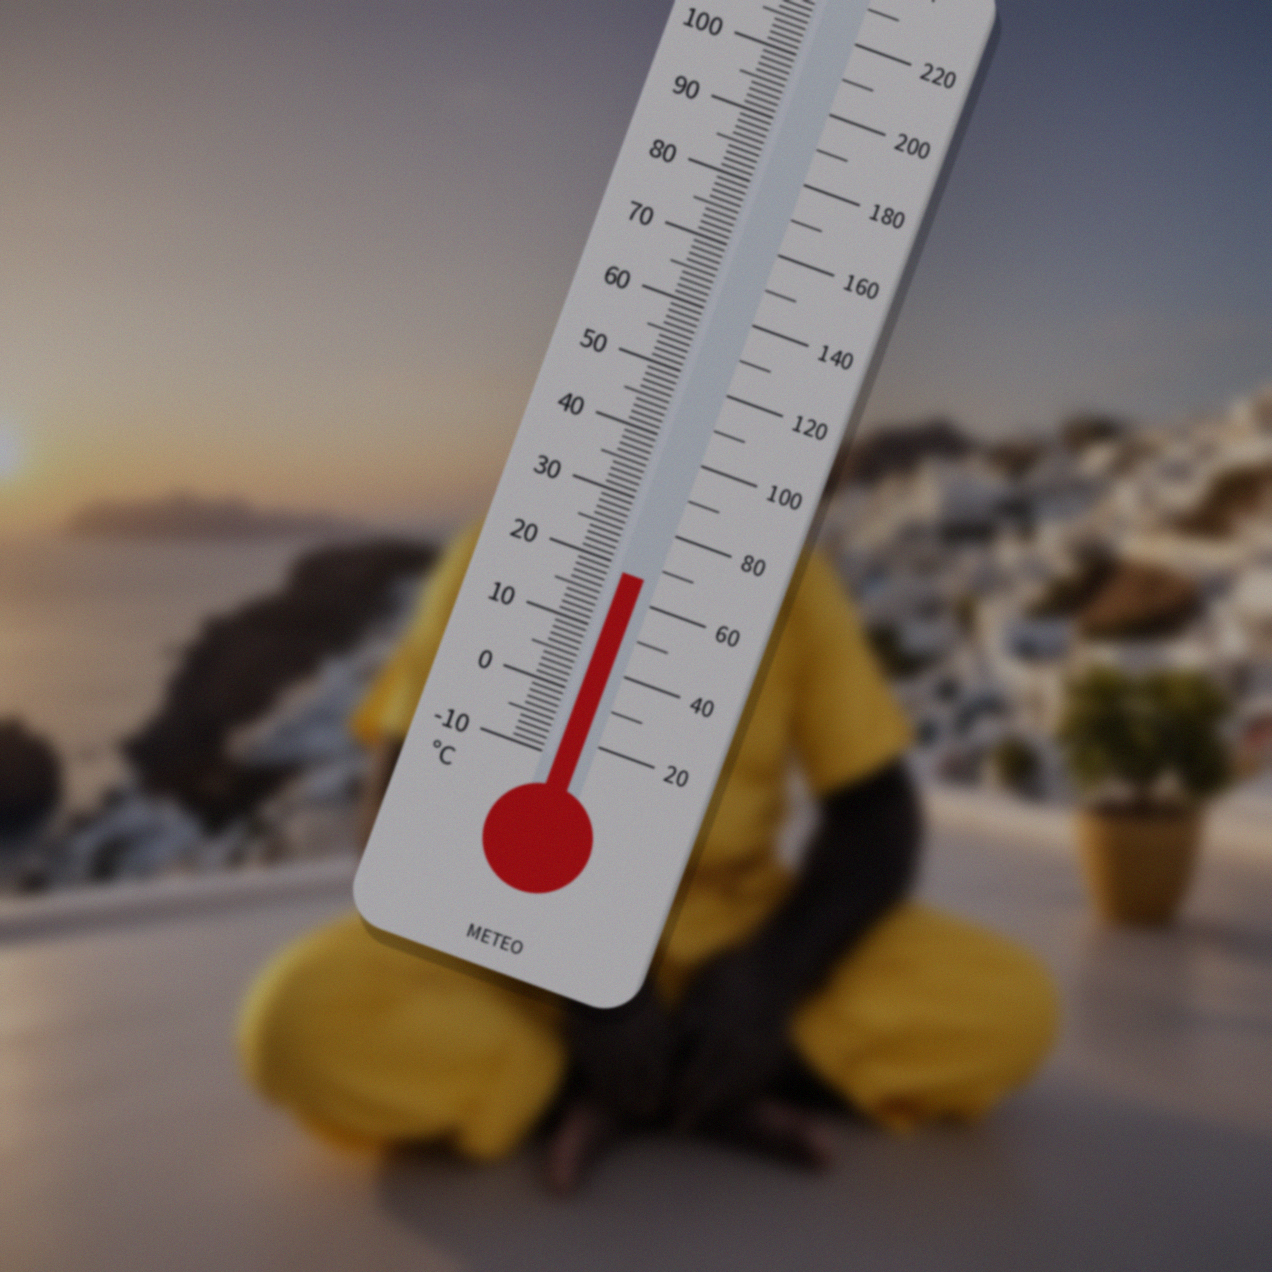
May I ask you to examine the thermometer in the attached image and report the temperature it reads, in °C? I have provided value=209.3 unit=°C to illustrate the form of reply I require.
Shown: value=19 unit=°C
